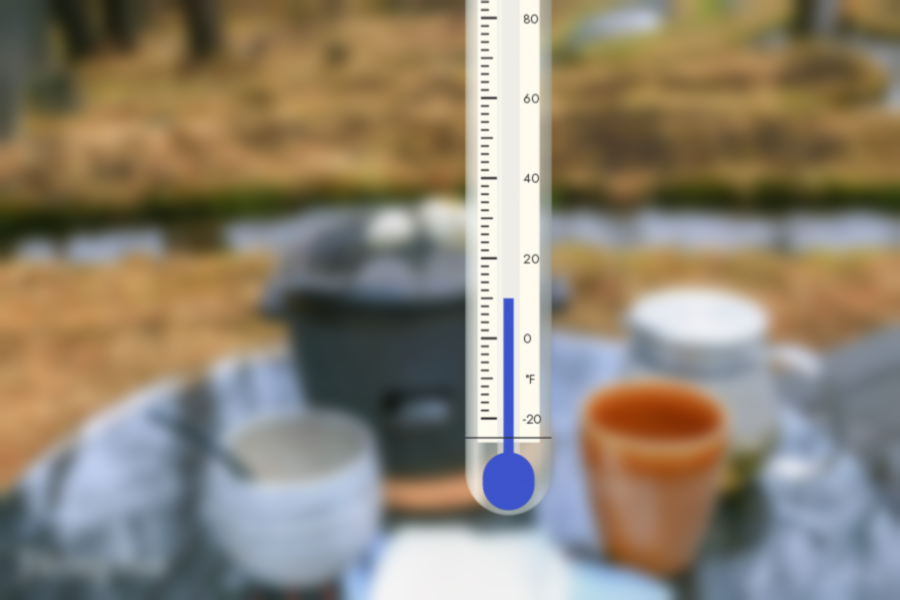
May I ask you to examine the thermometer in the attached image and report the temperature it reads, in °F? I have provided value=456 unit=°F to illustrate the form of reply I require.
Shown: value=10 unit=°F
